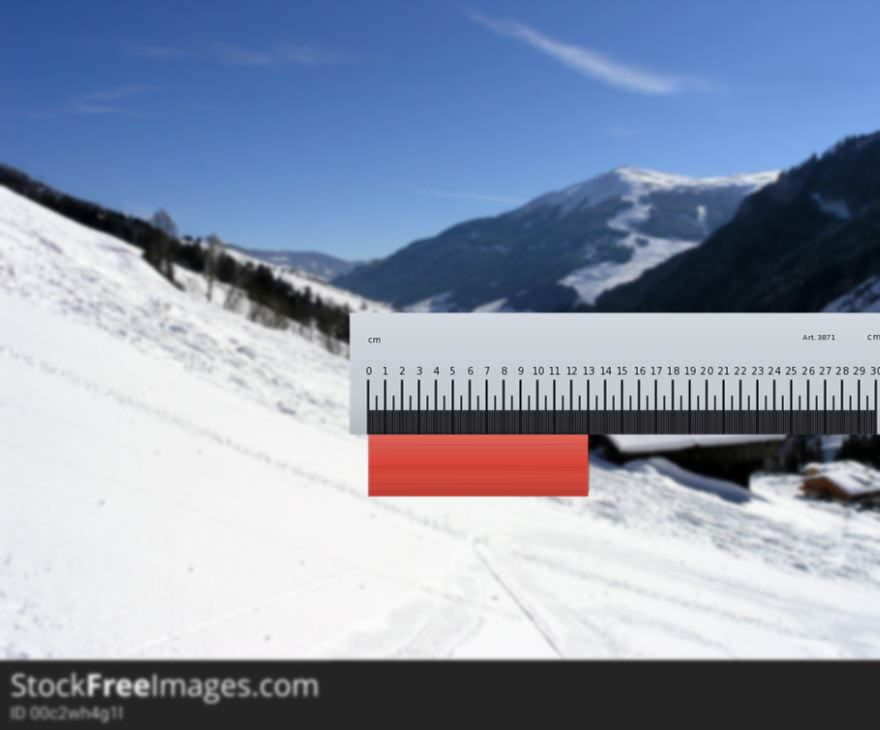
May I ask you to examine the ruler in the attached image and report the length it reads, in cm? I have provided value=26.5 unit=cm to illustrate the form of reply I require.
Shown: value=13 unit=cm
